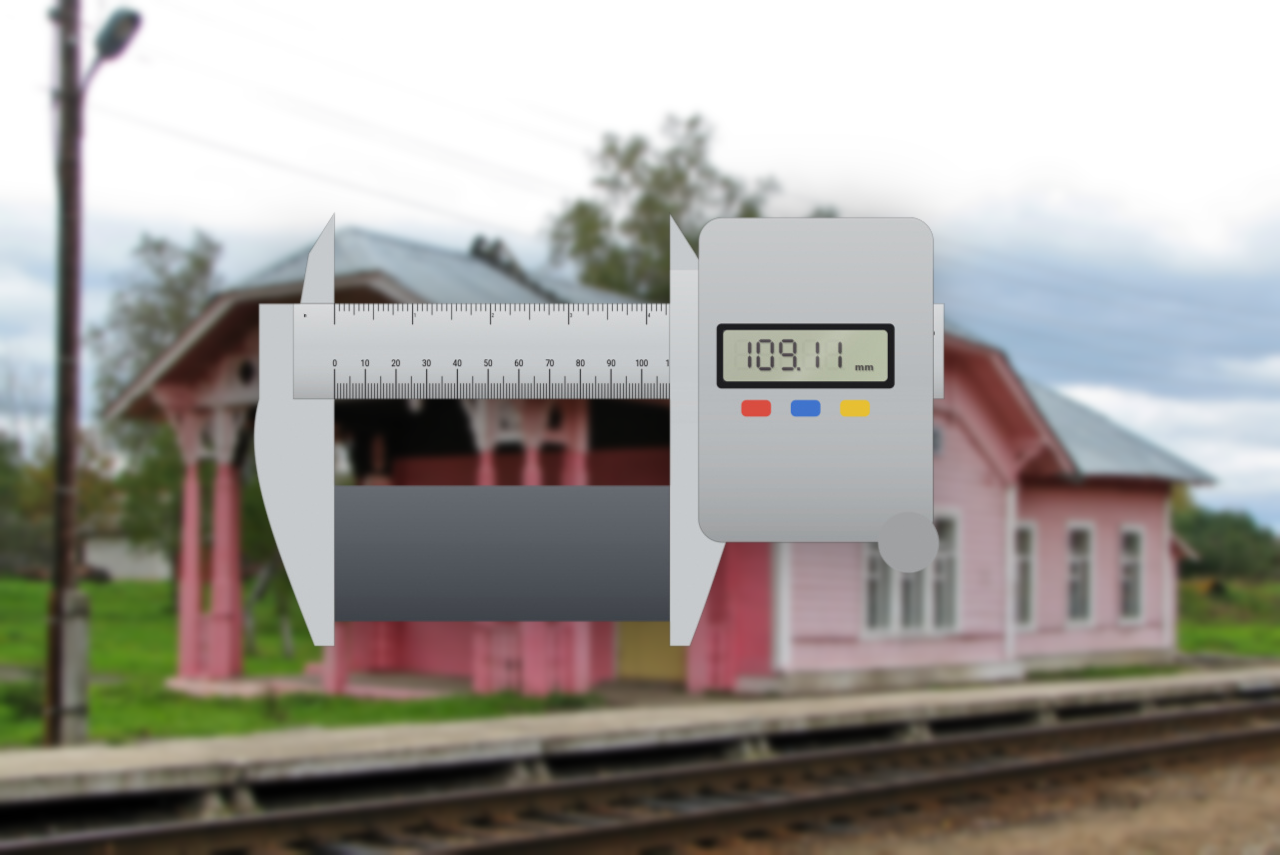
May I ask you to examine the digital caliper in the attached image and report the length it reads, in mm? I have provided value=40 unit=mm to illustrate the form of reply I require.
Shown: value=109.11 unit=mm
